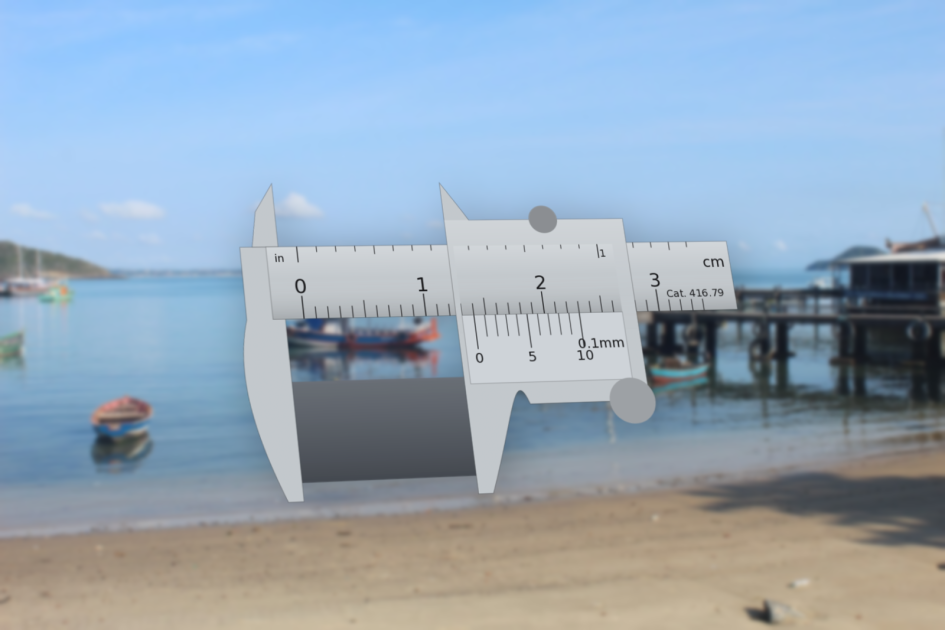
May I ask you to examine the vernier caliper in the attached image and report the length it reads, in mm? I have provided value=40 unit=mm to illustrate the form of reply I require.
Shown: value=14.0 unit=mm
